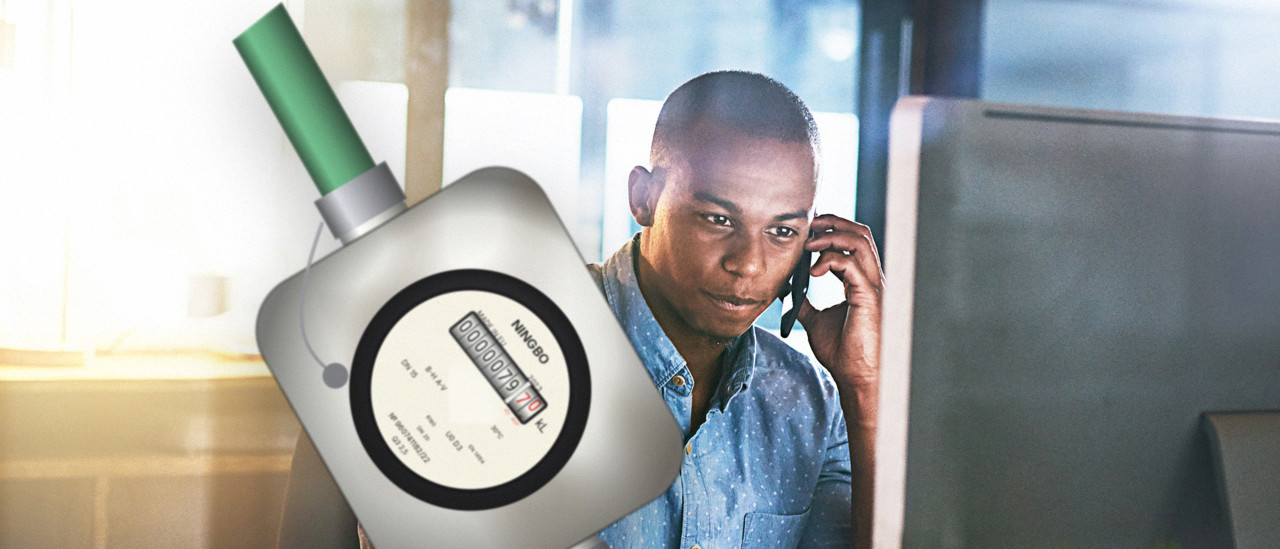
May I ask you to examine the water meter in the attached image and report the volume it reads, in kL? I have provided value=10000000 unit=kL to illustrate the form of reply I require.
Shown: value=79.70 unit=kL
